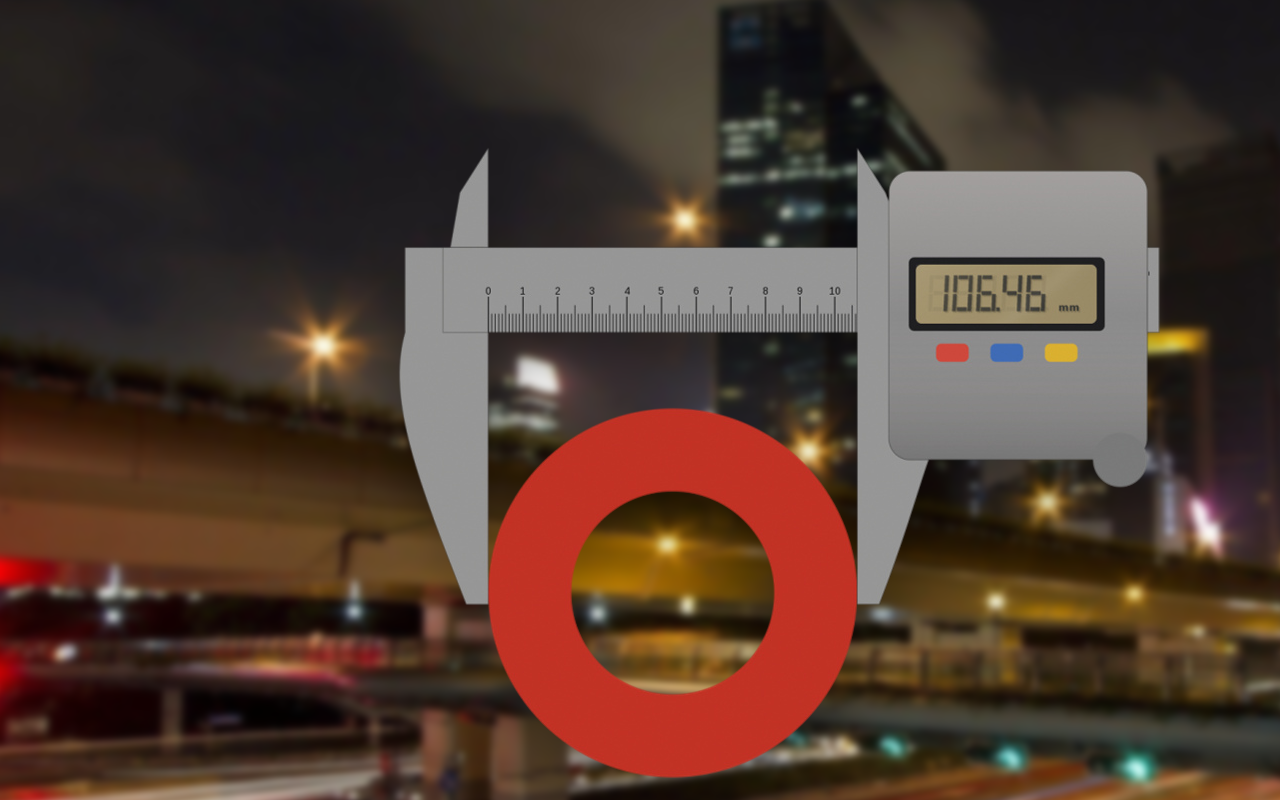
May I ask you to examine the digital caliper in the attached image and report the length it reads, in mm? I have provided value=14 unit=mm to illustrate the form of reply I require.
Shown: value=106.46 unit=mm
